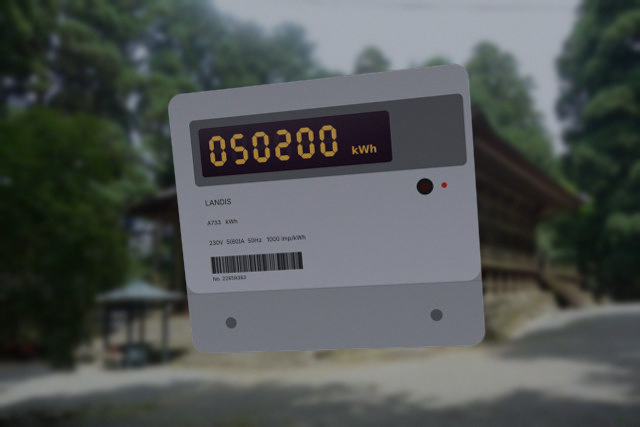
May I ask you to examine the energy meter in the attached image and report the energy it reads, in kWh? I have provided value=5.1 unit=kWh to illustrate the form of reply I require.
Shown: value=50200 unit=kWh
